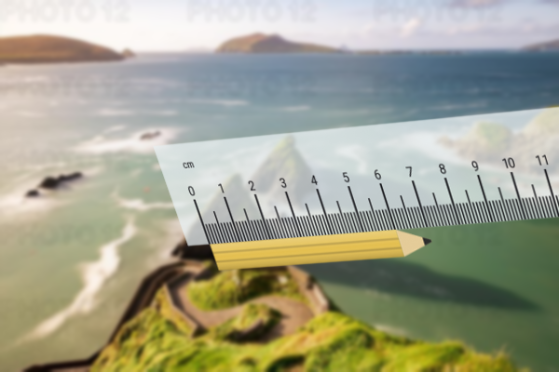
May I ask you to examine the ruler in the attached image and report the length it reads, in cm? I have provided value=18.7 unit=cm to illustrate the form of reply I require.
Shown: value=7 unit=cm
